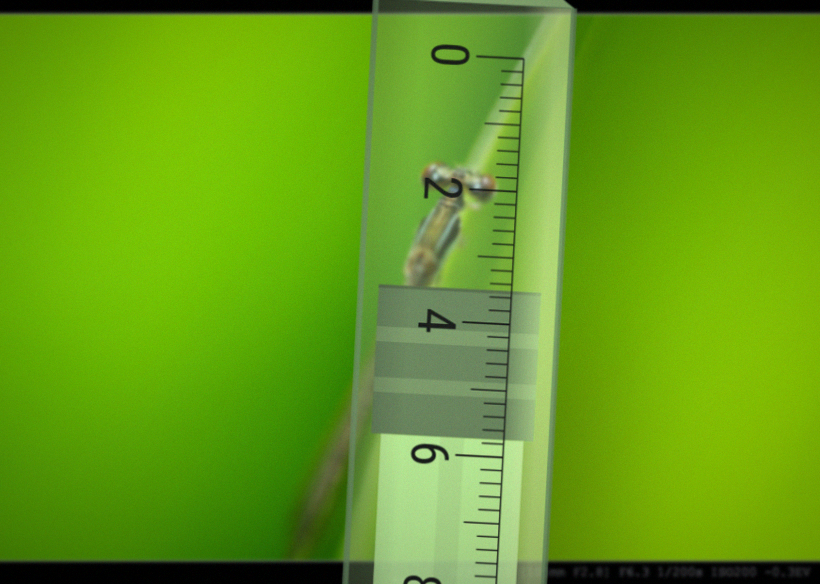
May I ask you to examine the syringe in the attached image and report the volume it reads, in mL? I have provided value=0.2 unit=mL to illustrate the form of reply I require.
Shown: value=3.5 unit=mL
